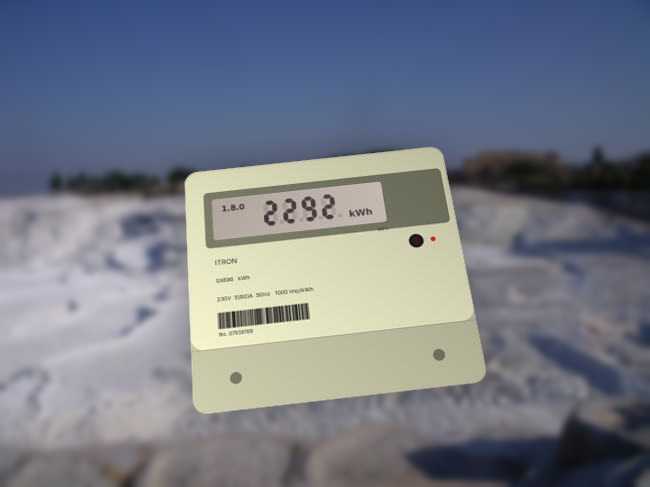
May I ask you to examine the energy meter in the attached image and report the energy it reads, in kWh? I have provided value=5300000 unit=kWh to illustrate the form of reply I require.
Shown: value=2292 unit=kWh
